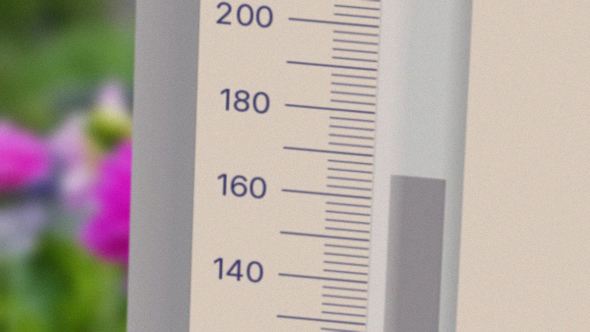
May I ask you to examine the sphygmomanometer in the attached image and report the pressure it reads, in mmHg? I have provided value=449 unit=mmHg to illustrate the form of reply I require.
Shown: value=166 unit=mmHg
